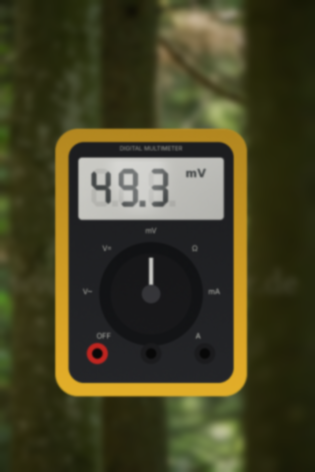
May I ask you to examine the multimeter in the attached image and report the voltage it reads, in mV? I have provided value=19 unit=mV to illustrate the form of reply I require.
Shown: value=49.3 unit=mV
